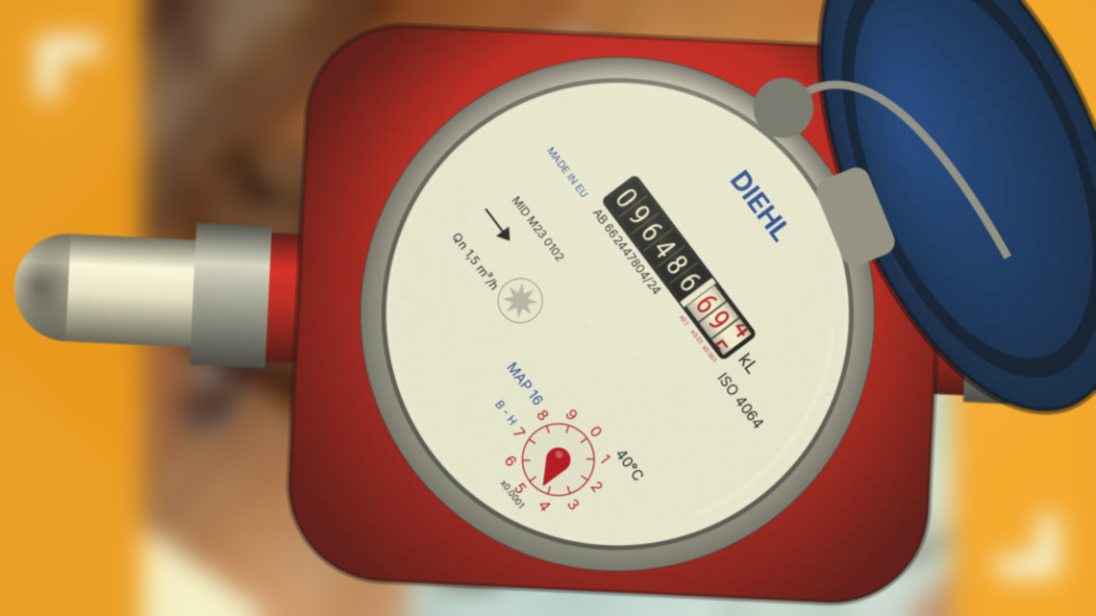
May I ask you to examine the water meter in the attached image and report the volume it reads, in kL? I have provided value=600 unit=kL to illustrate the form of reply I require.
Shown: value=96486.6944 unit=kL
